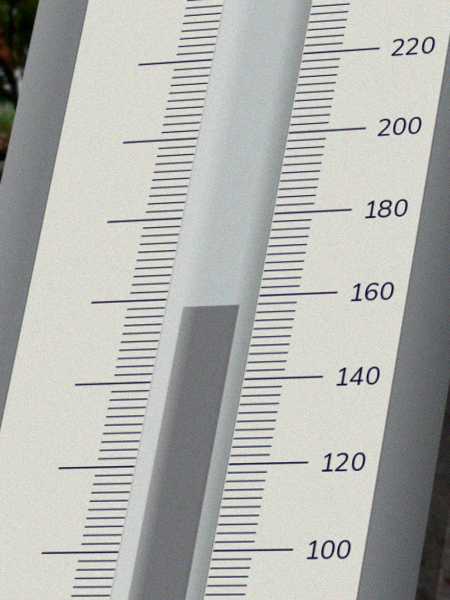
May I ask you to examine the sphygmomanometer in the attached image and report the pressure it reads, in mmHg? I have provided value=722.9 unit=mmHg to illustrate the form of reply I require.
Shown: value=158 unit=mmHg
